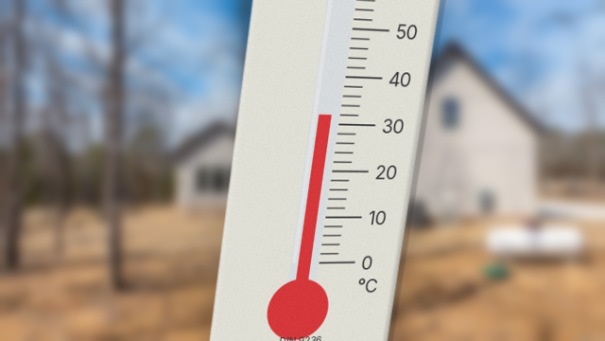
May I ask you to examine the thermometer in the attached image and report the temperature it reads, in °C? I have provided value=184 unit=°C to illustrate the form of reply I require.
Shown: value=32 unit=°C
